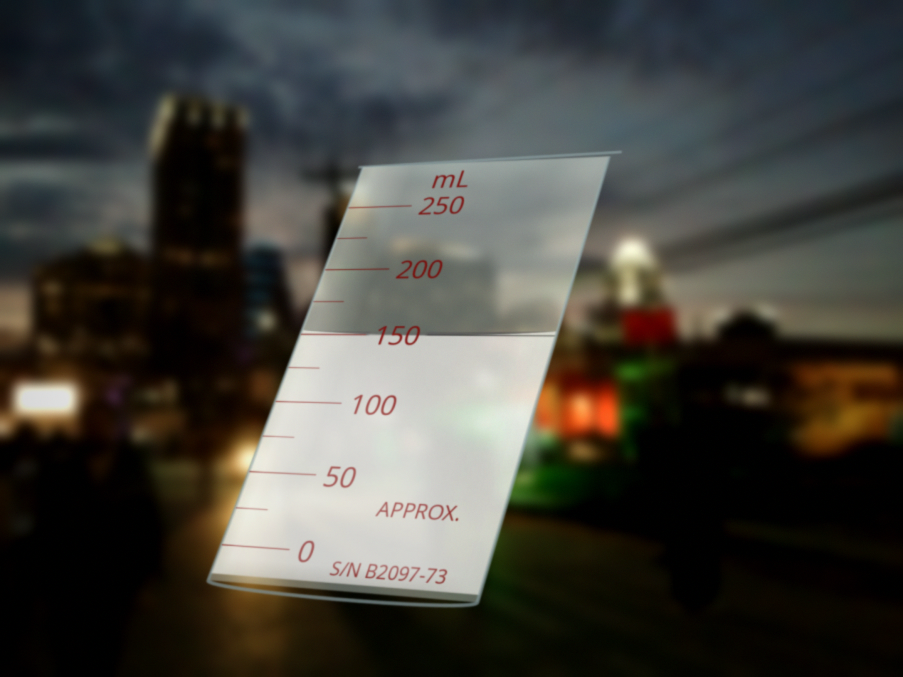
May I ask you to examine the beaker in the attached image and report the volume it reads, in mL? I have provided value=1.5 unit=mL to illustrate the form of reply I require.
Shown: value=150 unit=mL
